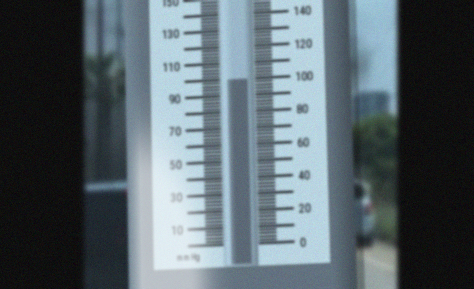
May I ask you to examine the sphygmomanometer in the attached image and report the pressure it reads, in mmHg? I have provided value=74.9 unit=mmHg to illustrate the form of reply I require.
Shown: value=100 unit=mmHg
